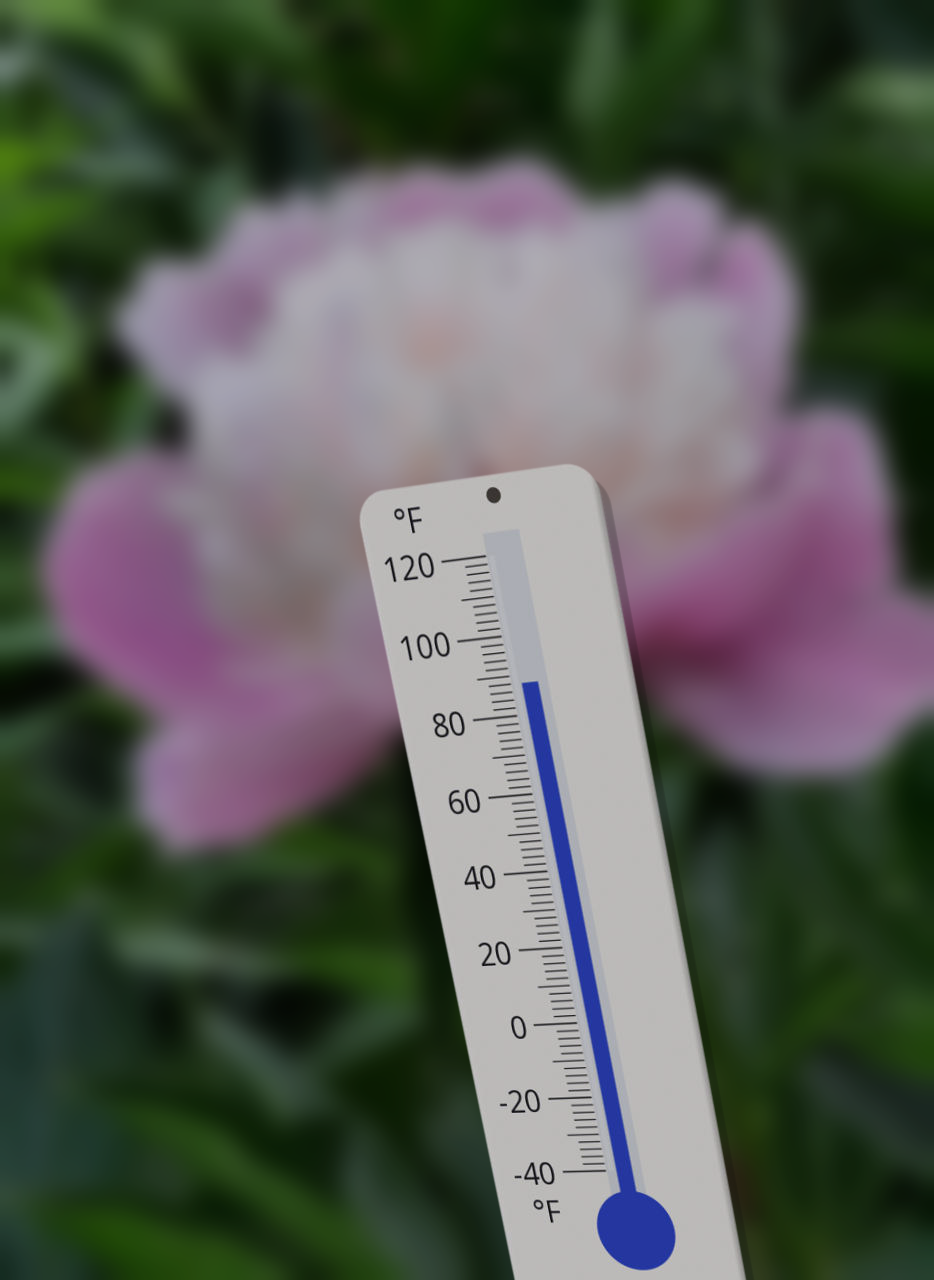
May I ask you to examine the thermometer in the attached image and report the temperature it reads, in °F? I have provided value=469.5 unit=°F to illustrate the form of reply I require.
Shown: value=88 unit=°F
